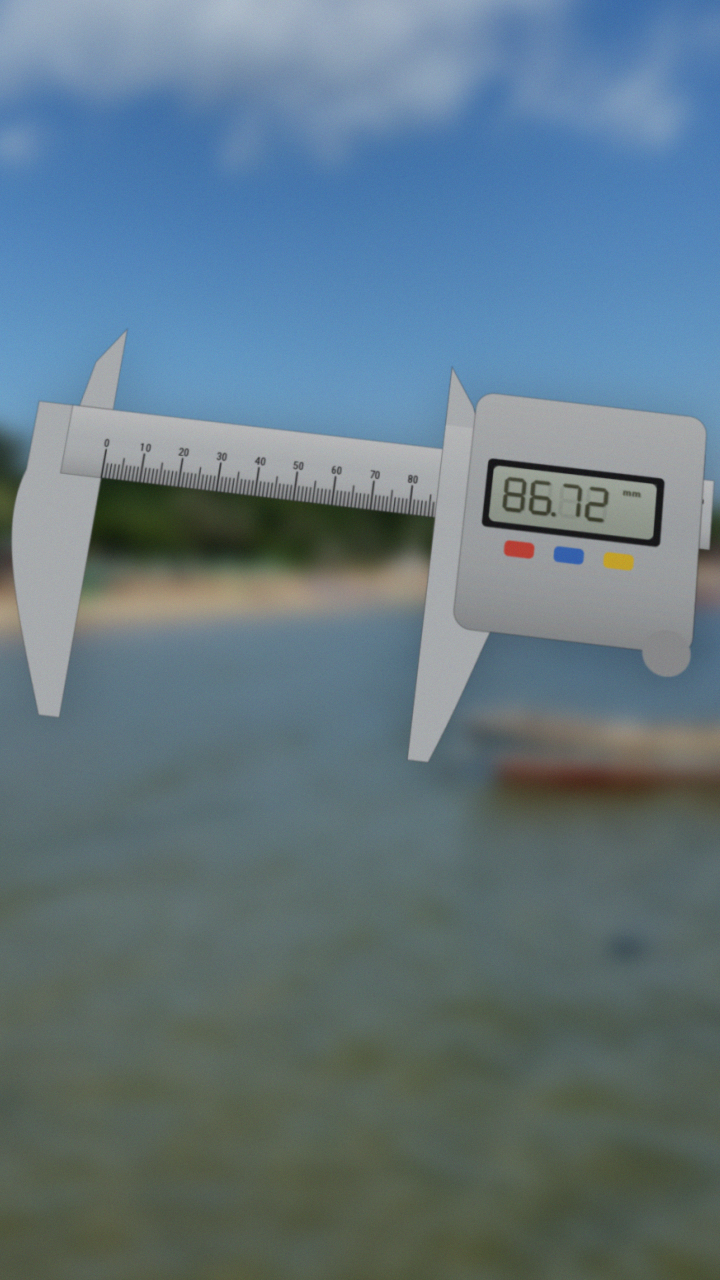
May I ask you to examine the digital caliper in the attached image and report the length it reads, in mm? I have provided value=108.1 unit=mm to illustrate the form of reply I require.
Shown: value=86.72 unit=mm
